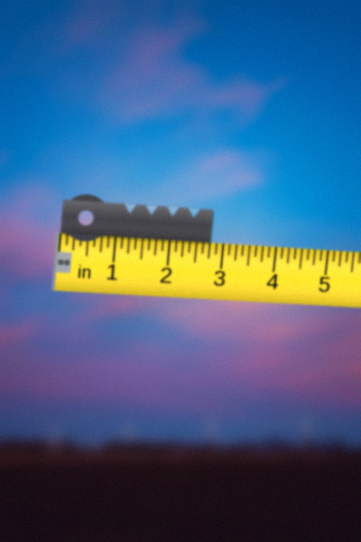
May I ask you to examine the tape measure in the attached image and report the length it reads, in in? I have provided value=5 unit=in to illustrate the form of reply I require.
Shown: value=2.75 unit=in
